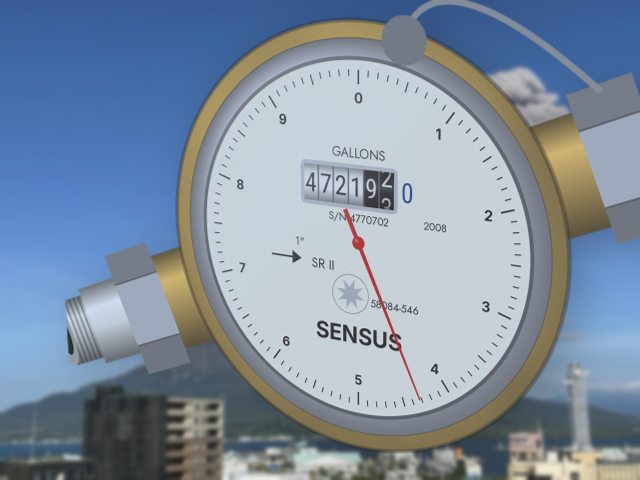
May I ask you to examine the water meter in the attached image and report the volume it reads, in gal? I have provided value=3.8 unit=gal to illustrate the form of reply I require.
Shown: value=4721924.3 unit=gal
